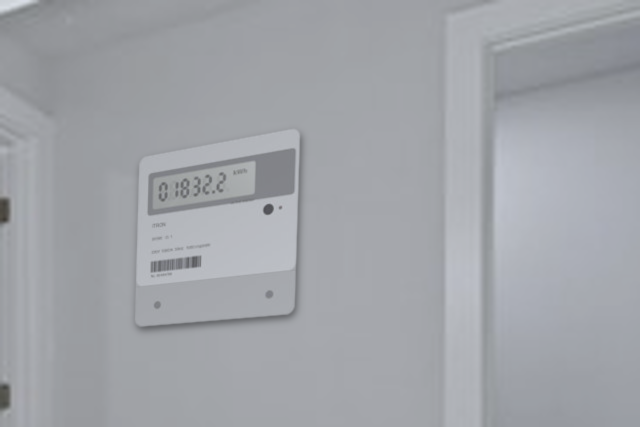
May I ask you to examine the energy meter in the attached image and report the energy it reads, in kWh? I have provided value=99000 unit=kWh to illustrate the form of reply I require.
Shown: value=1832.2 unit=kWh
